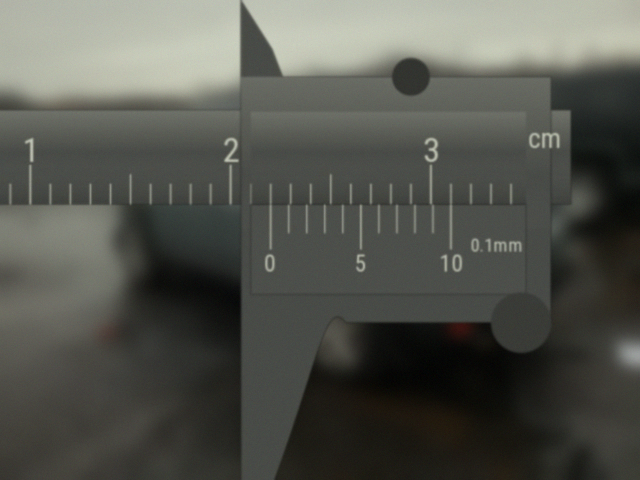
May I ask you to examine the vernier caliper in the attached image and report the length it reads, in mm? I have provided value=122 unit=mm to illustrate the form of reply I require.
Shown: value=22.0 unit=mm
